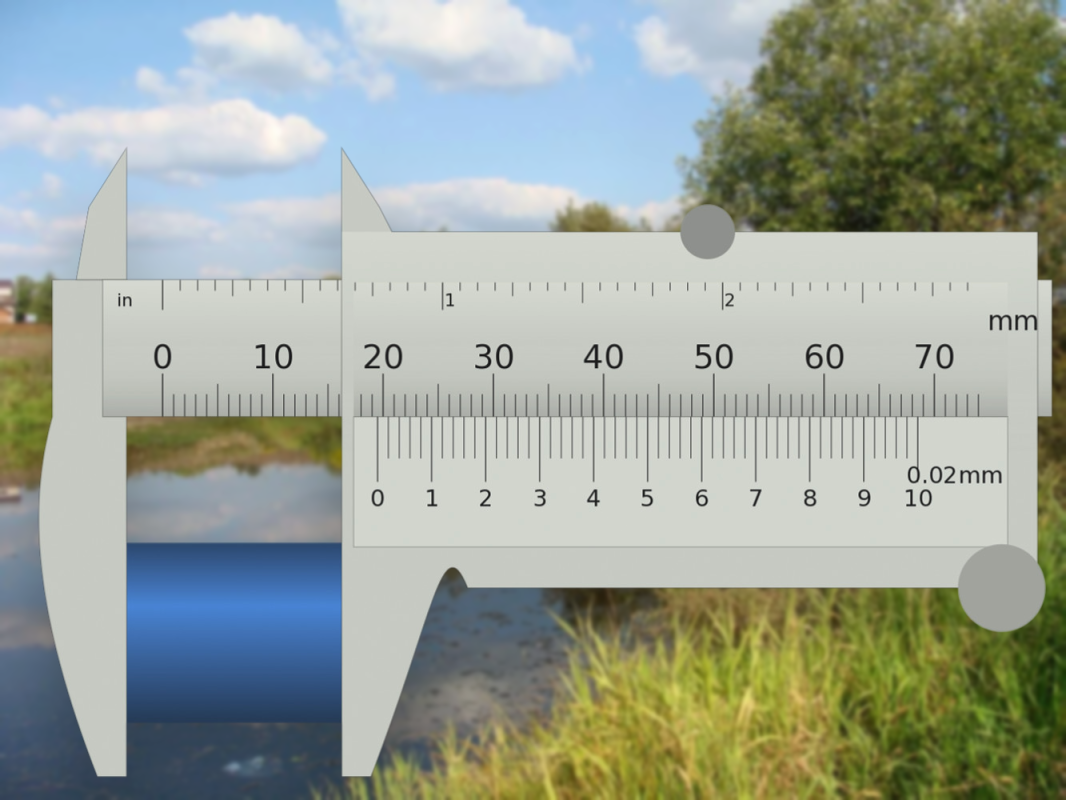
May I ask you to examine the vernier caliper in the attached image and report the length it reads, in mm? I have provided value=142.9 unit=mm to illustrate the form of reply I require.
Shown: value=19.5 unit=mm
